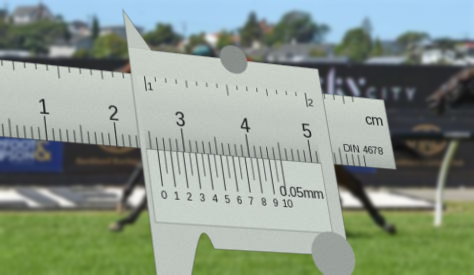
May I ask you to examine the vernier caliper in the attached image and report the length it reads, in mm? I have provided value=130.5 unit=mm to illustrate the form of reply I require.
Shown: value=26.0 unit=mm
